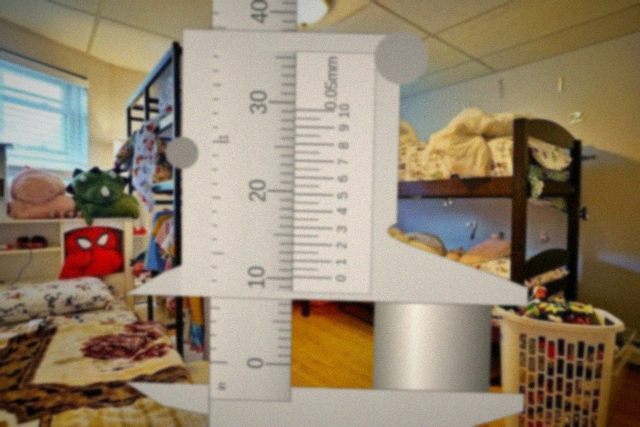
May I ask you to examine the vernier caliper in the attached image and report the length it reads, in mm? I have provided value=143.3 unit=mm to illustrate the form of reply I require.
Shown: value=10.2 unit=mm
